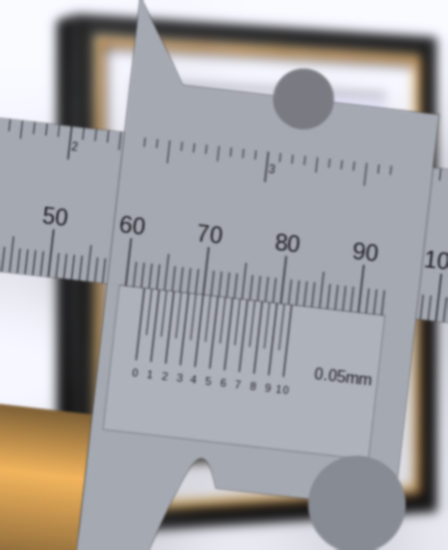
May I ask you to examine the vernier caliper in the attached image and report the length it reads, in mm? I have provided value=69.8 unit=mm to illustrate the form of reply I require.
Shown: value=62.4 unit=mm
